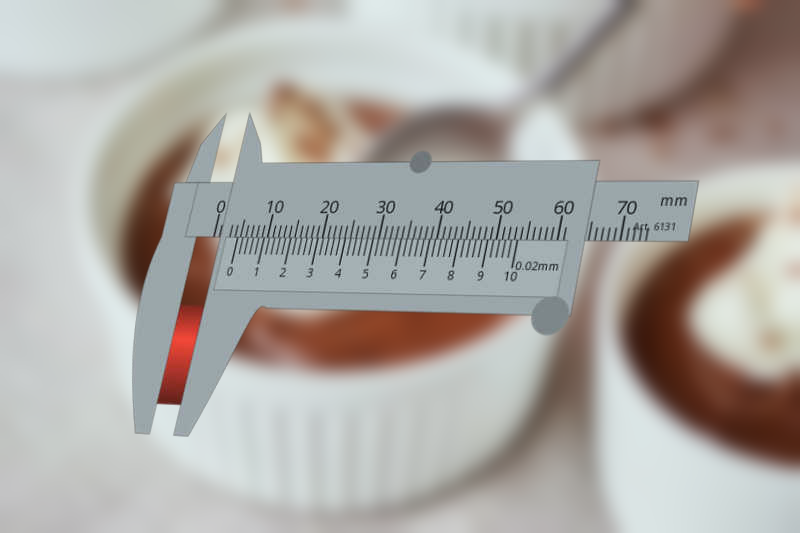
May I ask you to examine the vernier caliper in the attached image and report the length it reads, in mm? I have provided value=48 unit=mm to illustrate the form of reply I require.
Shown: value=4.5 unit=mm
